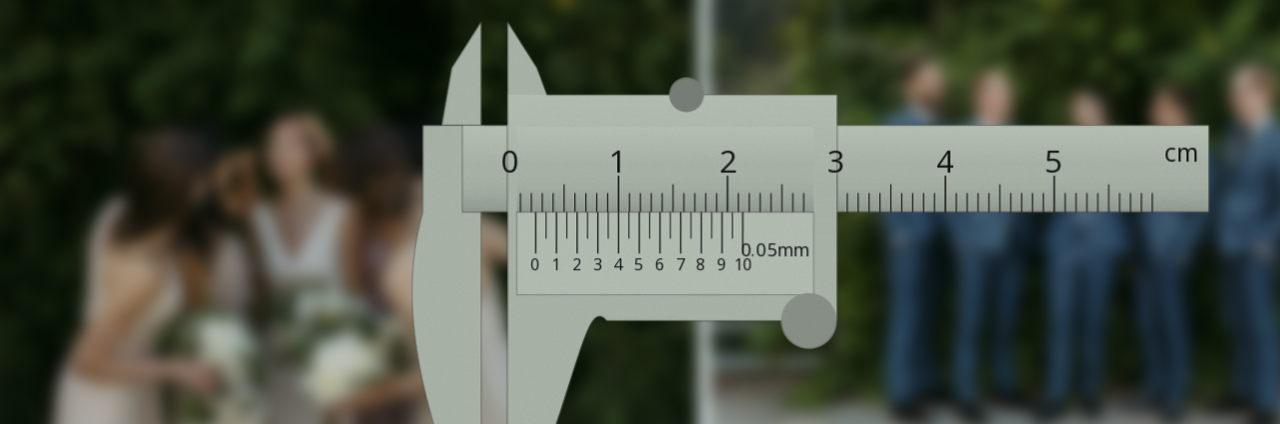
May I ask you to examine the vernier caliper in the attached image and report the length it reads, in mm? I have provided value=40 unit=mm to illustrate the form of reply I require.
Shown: value=2.4 unit=mm
